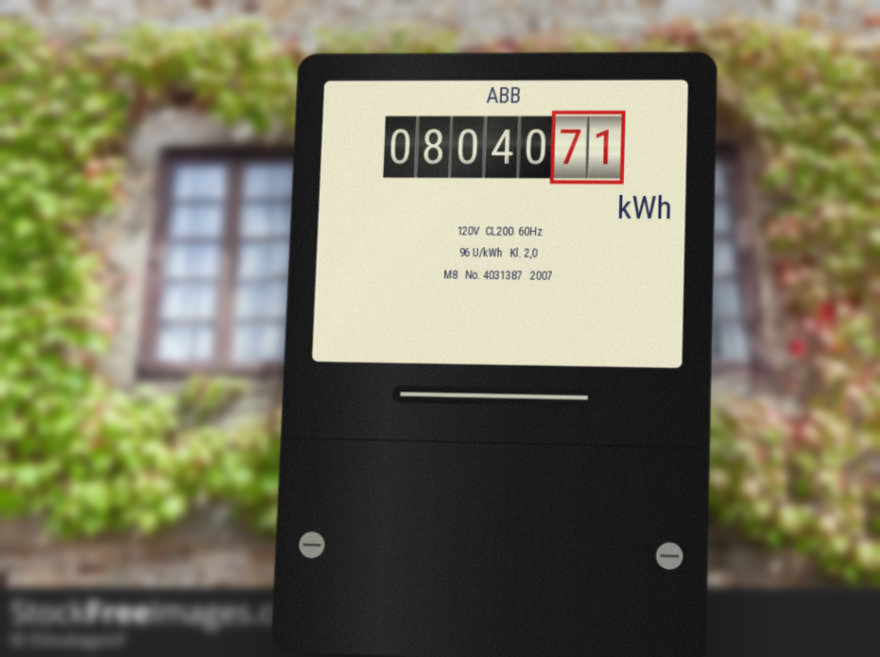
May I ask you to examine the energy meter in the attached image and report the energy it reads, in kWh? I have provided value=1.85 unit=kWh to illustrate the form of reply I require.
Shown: value=8040.71 unit=kWh
